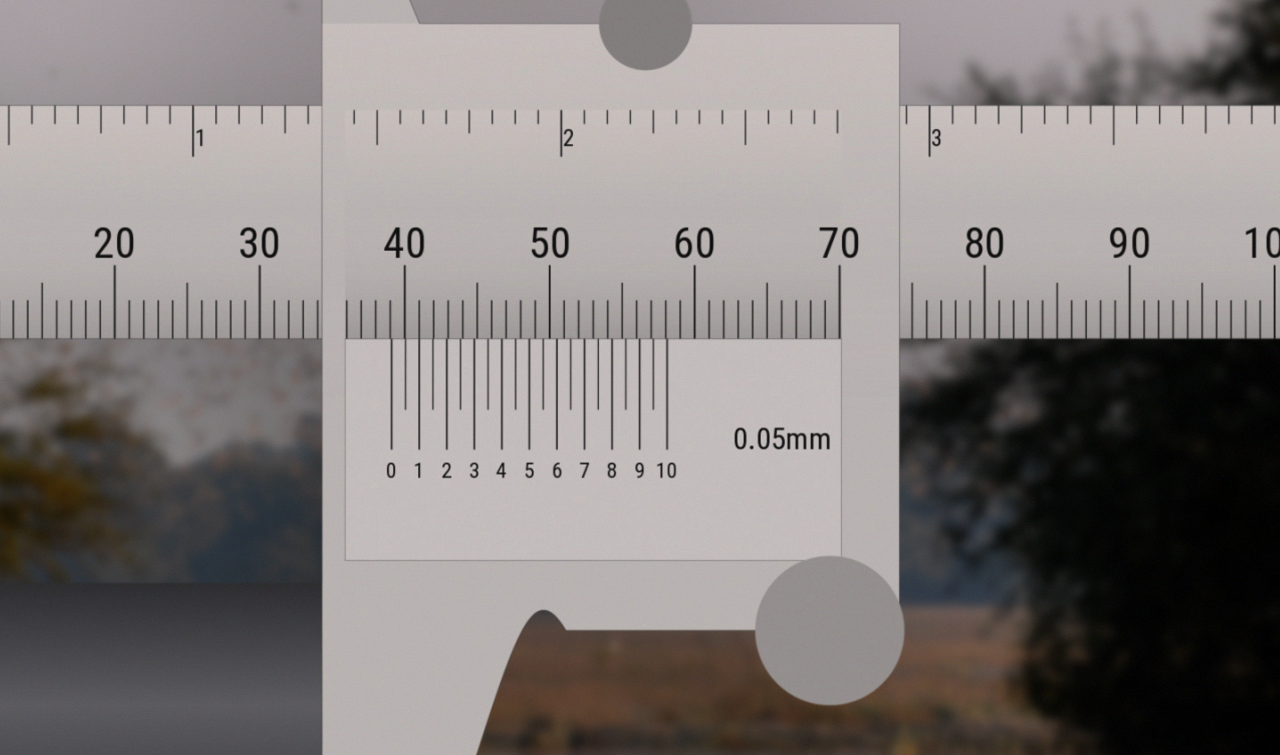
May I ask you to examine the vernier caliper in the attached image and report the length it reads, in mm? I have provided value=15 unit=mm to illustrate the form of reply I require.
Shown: value=39.1 unit=mm
